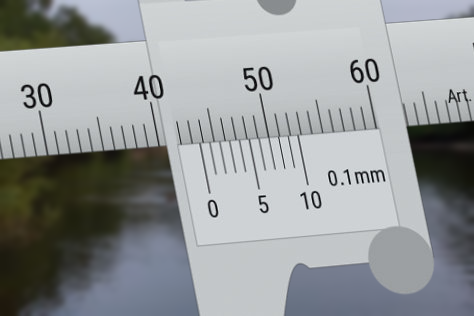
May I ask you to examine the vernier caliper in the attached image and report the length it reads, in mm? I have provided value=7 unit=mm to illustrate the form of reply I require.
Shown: value=43.7 unit=mm
